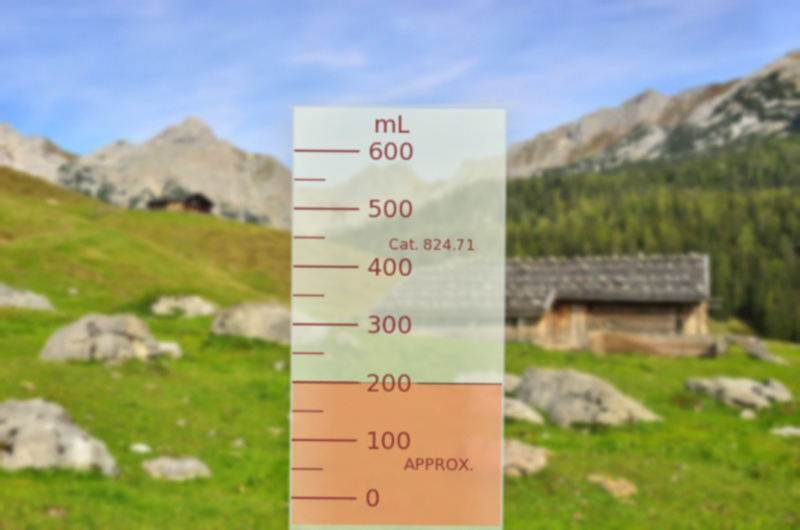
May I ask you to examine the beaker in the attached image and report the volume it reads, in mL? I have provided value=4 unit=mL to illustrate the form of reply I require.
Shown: value=200 unit=mL
